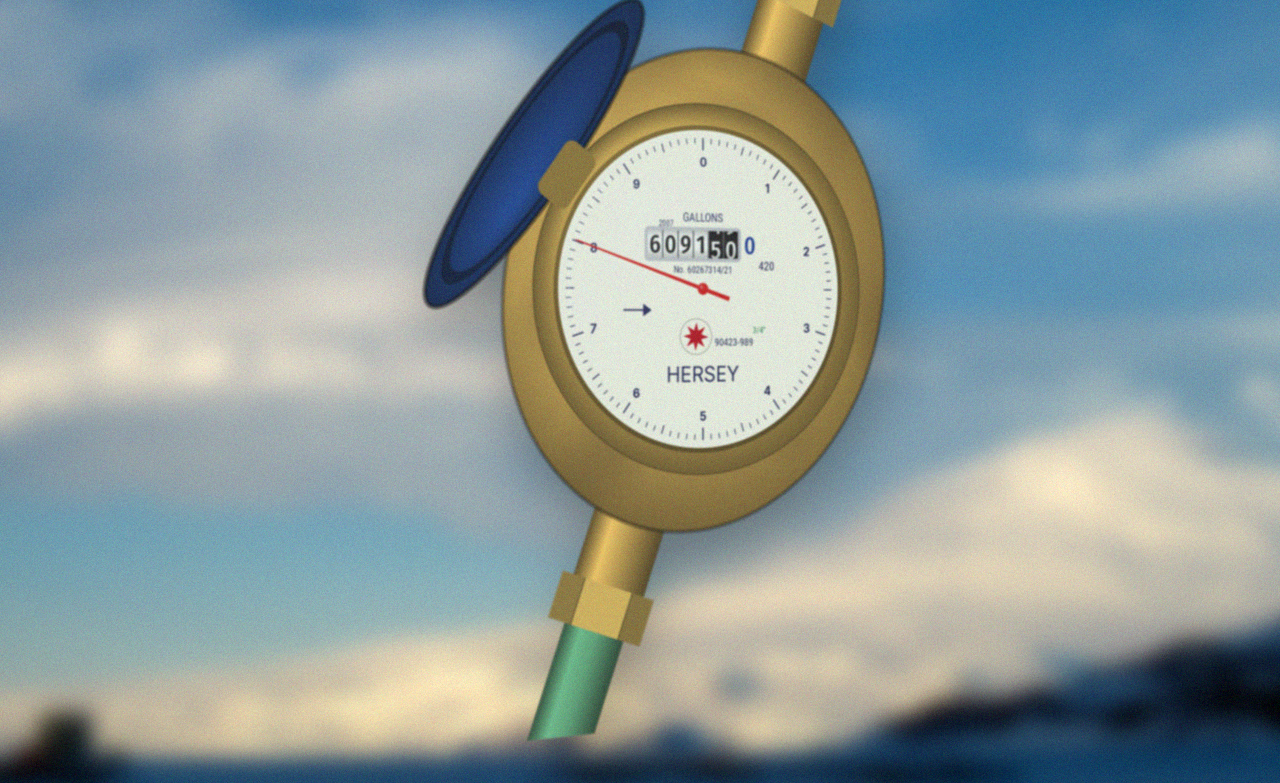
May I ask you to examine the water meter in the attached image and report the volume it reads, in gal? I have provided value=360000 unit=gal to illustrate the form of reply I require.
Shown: value=6091498.0 unit=gal
